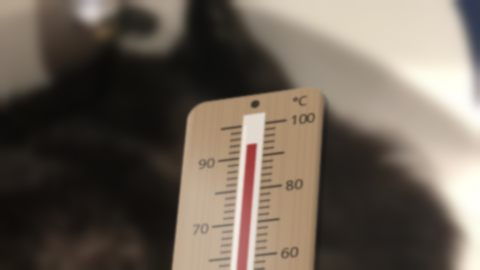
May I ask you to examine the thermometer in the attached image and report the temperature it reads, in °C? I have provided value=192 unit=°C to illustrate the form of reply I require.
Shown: value=94 unit=°C
